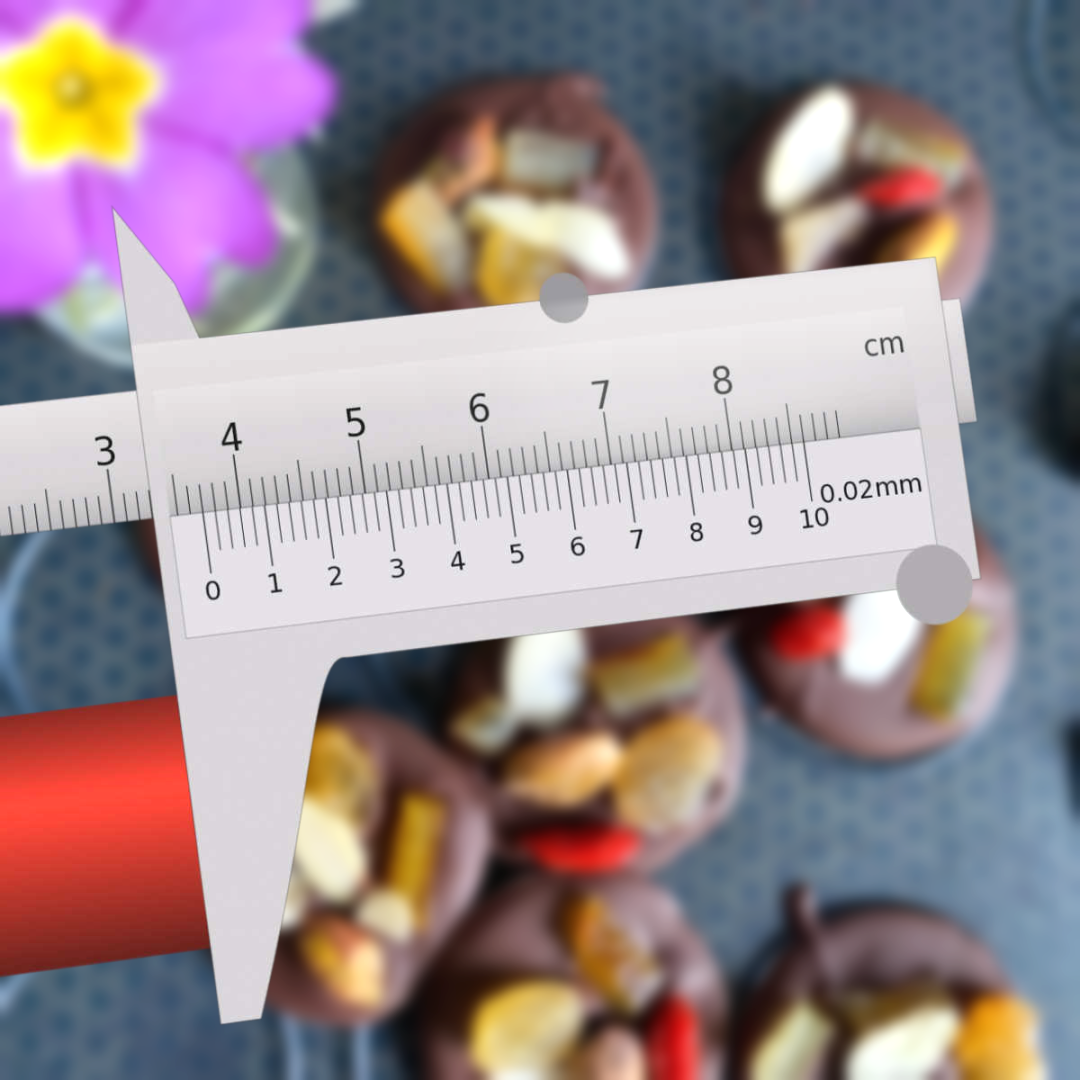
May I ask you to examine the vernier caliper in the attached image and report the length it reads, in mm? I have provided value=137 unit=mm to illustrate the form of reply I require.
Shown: value=37.0 unit=mm
